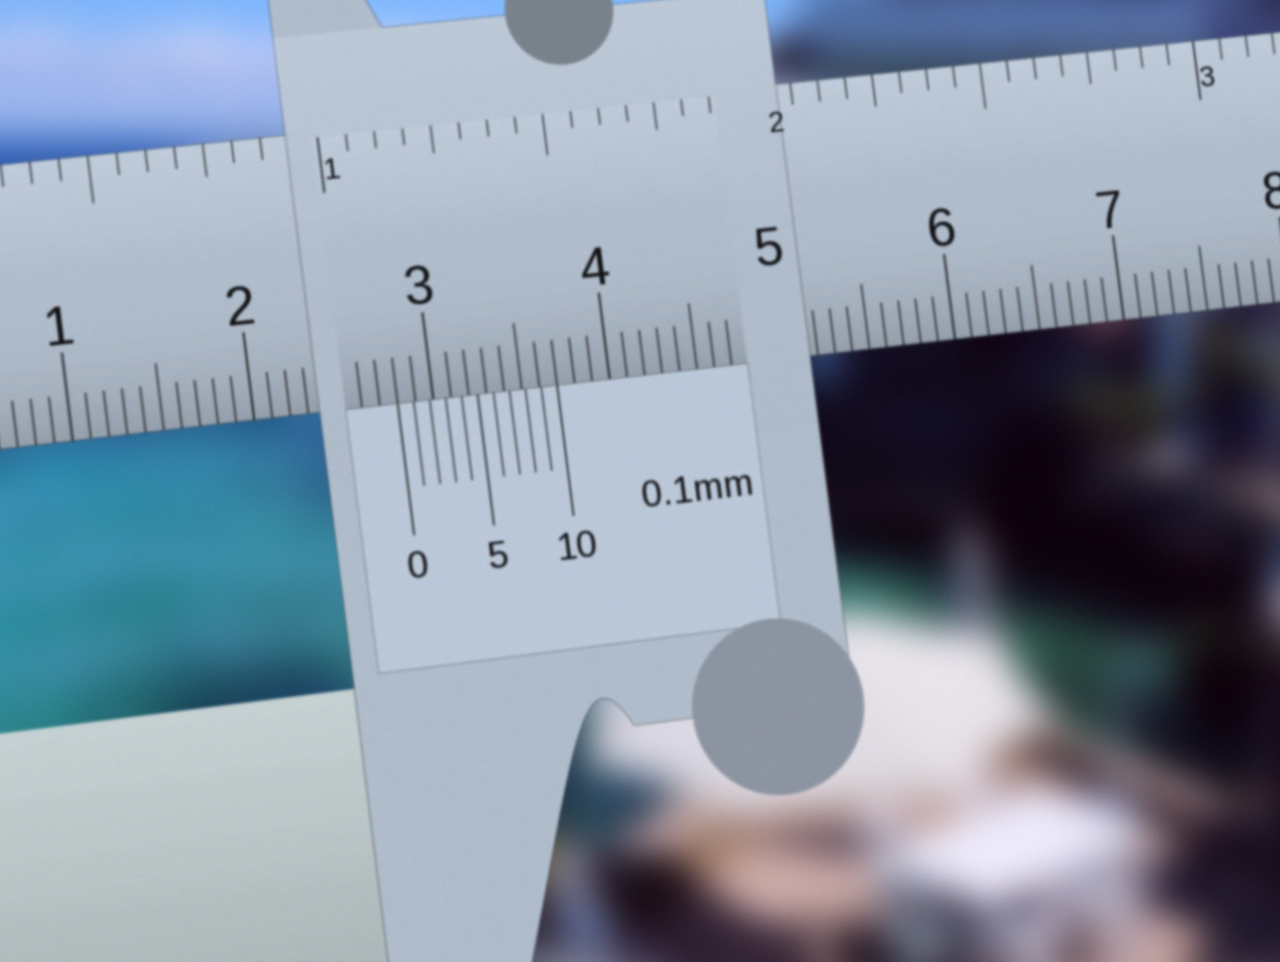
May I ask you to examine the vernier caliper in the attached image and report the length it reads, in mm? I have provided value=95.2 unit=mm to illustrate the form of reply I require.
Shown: value=28.0 unit=mm
